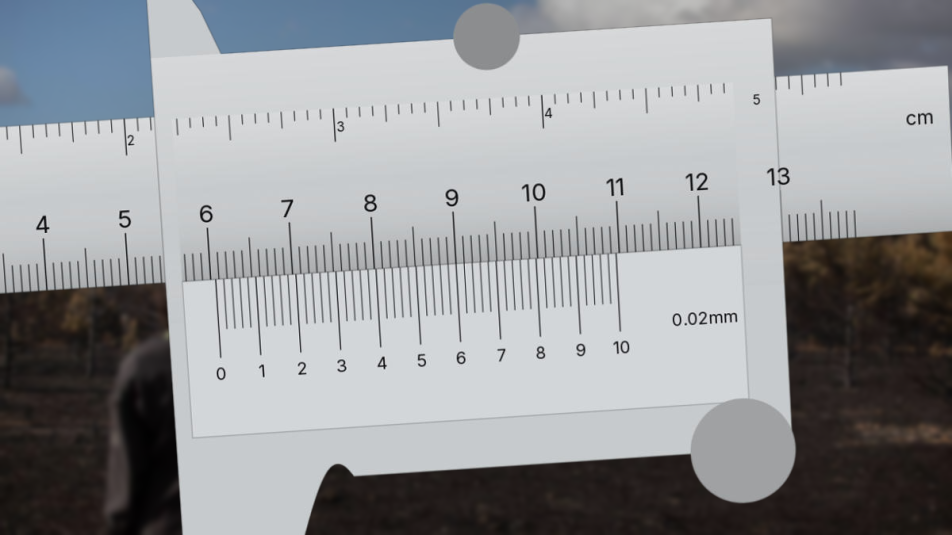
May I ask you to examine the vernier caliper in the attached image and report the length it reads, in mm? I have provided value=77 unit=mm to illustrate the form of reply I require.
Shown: value=60.6 unit=mm
